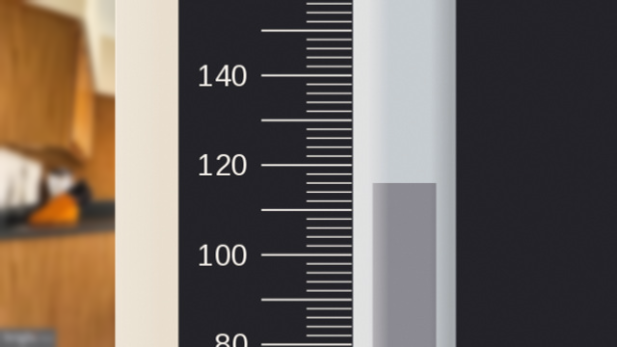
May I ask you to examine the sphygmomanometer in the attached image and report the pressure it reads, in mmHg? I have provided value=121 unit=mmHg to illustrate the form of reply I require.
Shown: value=116 unit=mmHg
